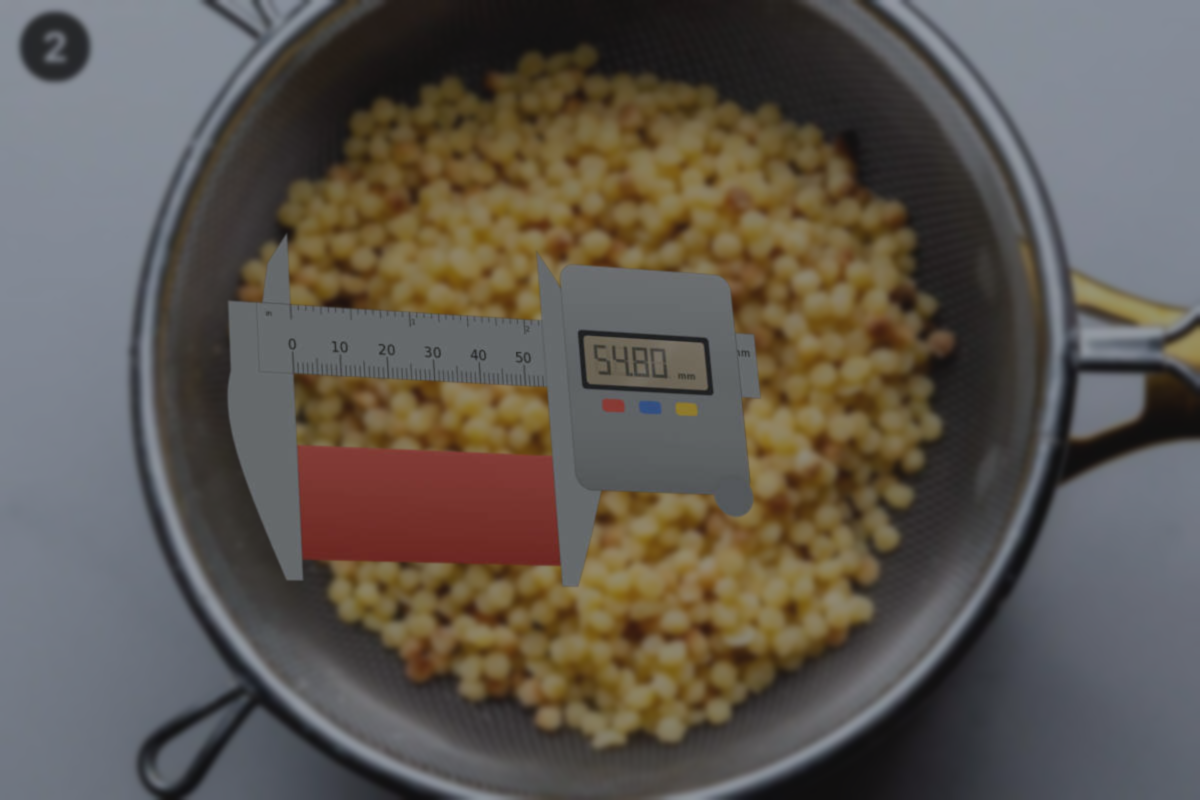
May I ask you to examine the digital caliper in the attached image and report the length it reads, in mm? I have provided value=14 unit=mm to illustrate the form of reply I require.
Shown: value=54.80 unit=mm
